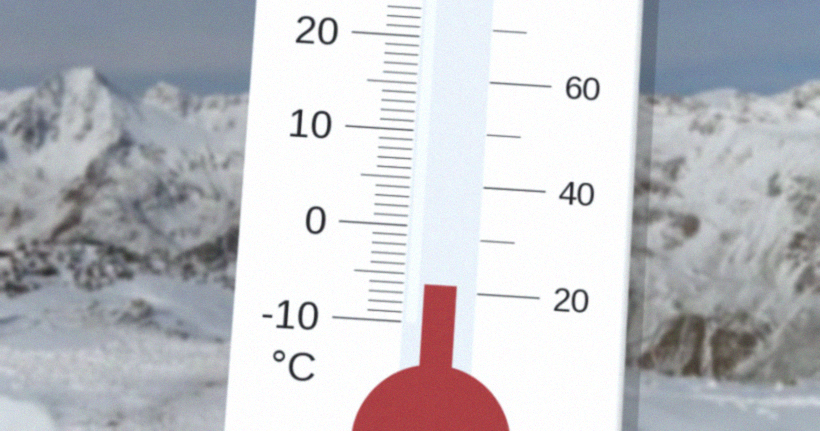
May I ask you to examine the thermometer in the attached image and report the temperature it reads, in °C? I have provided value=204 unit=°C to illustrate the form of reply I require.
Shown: value=-6 unit=°C
